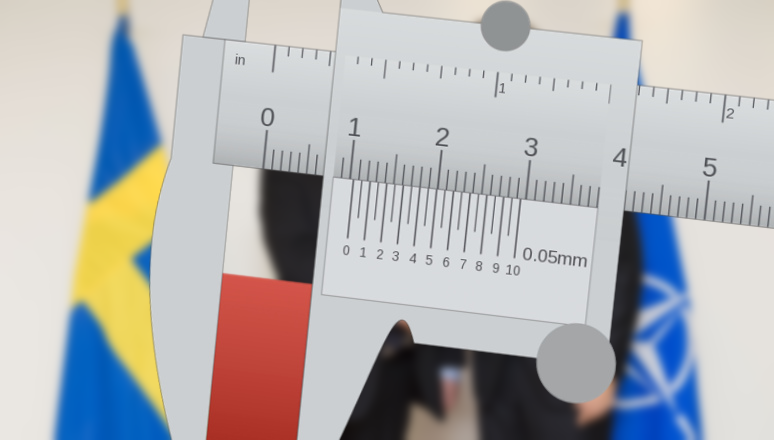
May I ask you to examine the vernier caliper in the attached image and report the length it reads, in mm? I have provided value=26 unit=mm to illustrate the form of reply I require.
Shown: value=10.4 unit=mm
